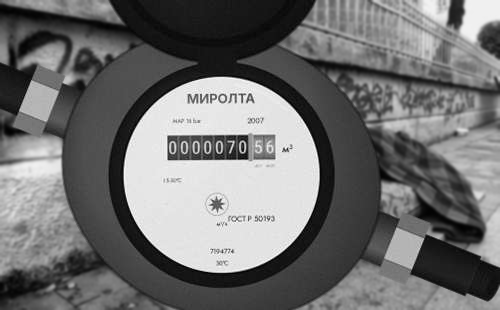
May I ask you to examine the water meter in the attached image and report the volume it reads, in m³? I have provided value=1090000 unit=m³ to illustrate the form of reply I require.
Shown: value=70.56 unit=m³
